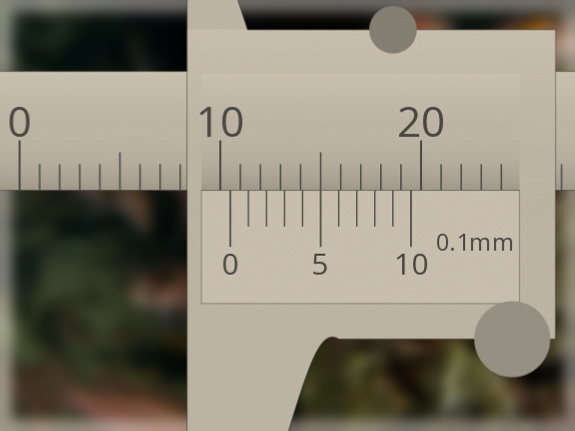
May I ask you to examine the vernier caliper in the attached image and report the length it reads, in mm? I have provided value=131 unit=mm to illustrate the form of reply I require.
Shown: value=10.5 unit=mm
